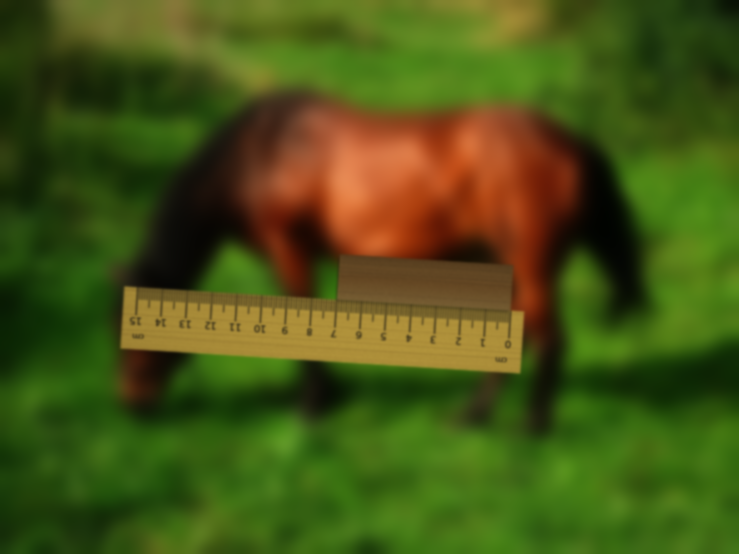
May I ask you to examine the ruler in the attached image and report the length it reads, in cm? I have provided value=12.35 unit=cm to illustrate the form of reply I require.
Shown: value=7 unit=cm
